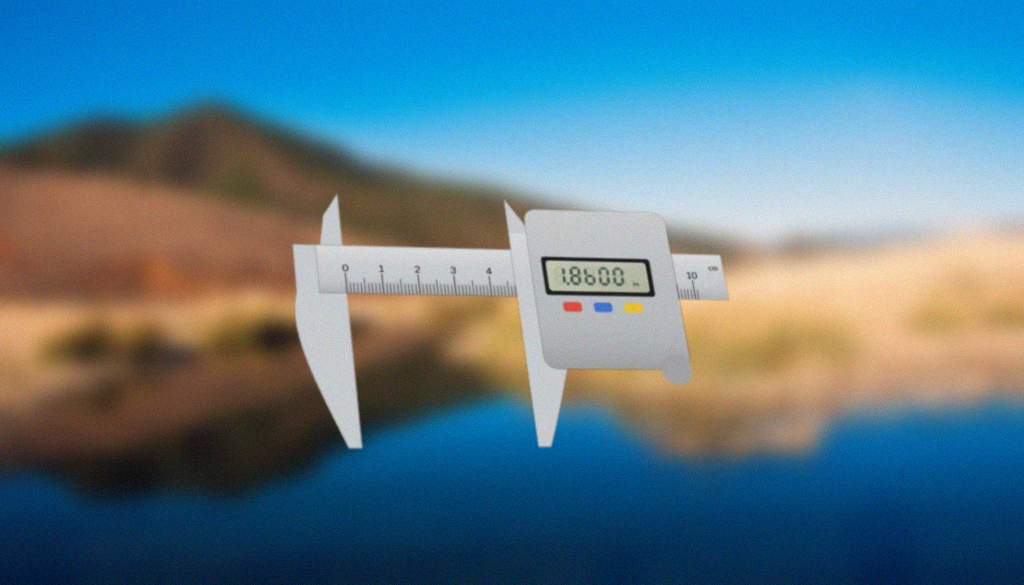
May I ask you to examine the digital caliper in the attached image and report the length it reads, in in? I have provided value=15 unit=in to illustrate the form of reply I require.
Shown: value=1.8600 unit=in
